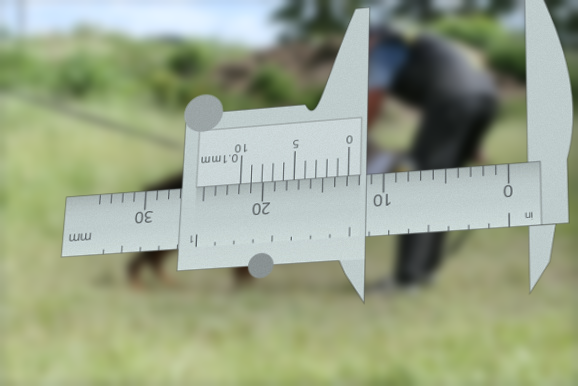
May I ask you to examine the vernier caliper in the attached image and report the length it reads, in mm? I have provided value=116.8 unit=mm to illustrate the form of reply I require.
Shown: value=12.9 unit=mm
